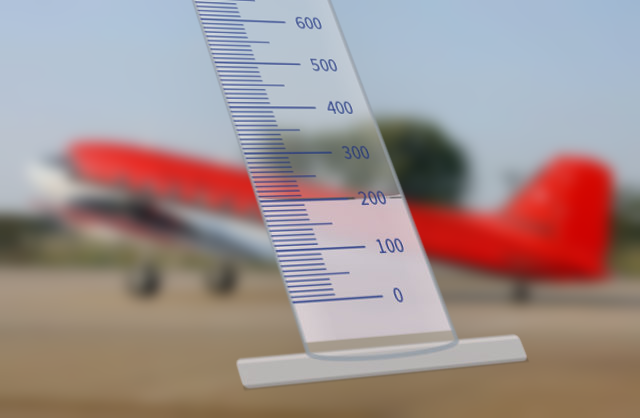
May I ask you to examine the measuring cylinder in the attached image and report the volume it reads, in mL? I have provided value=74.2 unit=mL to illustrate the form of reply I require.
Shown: value=200 unit=mL
